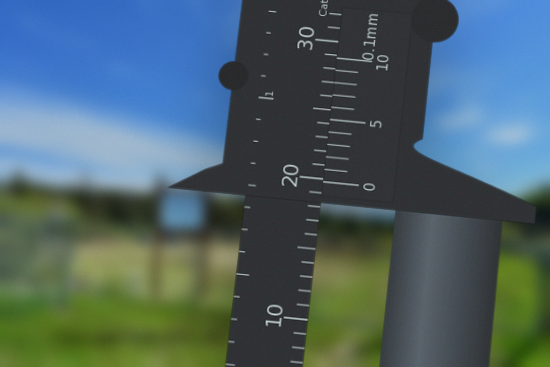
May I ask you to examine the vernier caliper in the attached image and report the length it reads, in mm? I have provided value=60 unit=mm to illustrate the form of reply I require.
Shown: value=19.8 unit=mm
